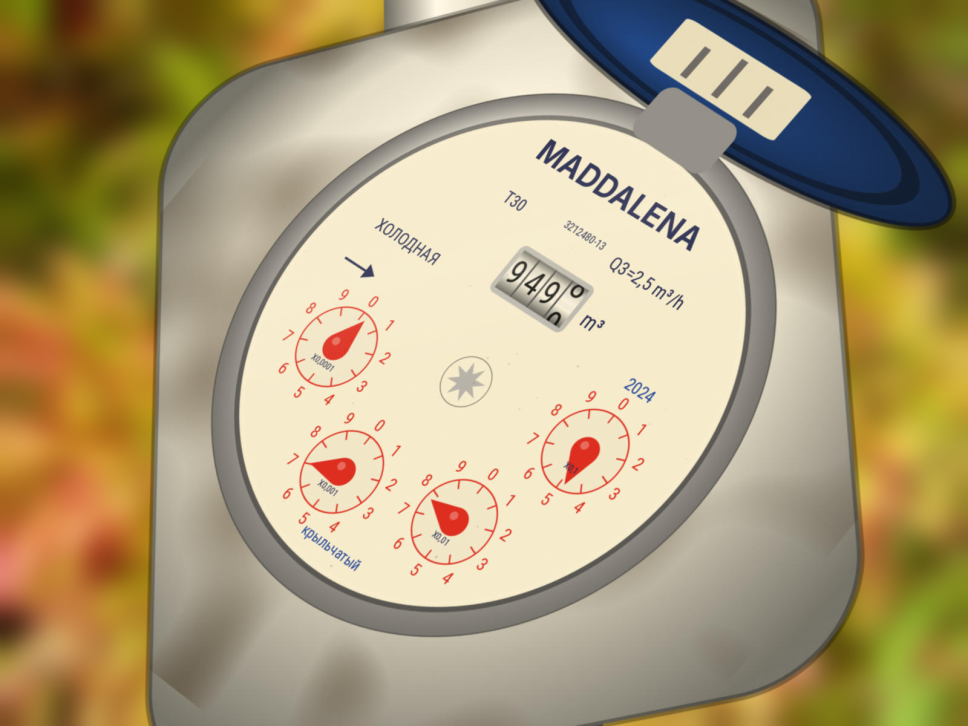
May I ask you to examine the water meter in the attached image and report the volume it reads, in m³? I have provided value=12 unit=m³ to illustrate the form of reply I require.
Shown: value=9498.4770 unit=m³
